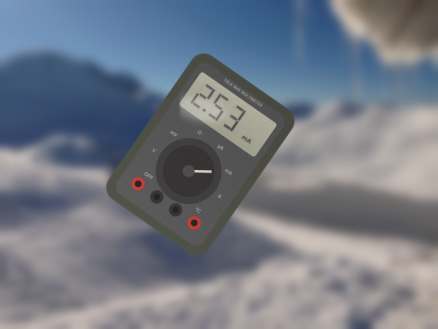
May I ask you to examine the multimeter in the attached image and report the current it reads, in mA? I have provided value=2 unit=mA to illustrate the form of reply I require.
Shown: value=2.53 unit=mA
